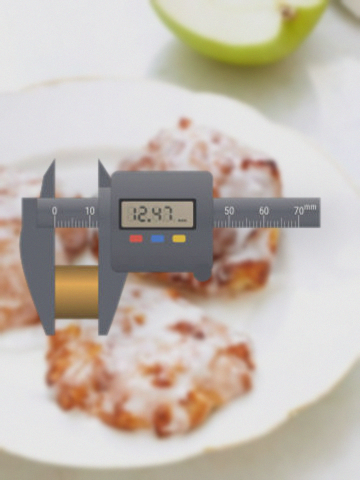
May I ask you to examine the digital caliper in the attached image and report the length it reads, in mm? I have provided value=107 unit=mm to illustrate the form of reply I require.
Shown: value=12.47 unit=mm
